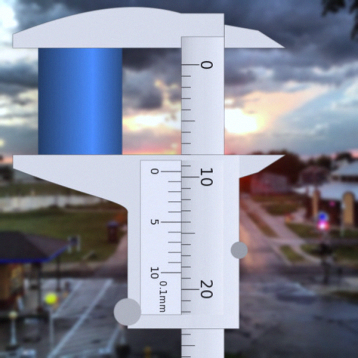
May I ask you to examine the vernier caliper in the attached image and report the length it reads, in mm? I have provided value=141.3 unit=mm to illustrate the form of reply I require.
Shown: value=9.5 unit=mm
